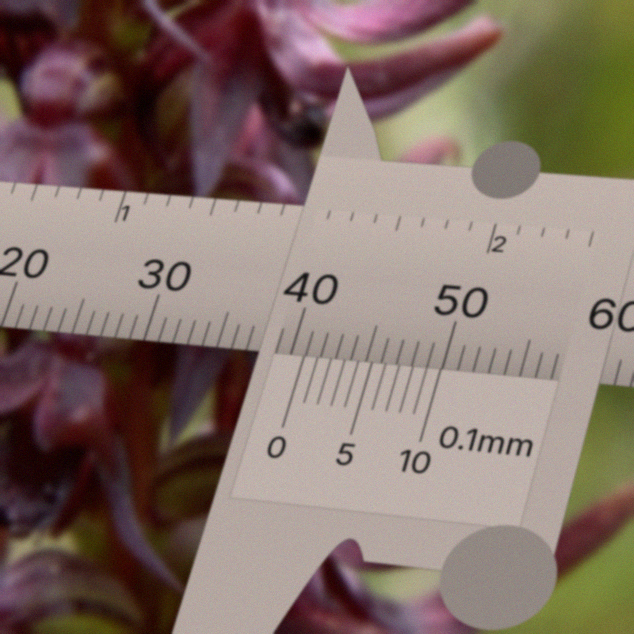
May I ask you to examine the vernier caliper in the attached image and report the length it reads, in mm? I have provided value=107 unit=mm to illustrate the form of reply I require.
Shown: value=40.9 unit=mm
